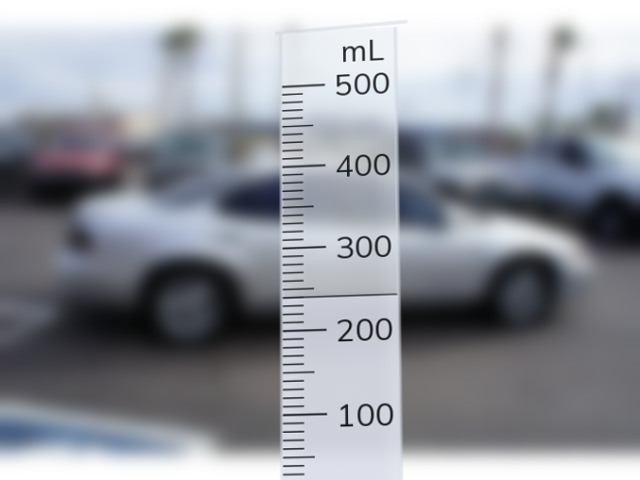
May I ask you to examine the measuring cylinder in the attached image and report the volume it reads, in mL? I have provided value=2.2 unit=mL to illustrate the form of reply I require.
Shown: value=240 unit=mL
